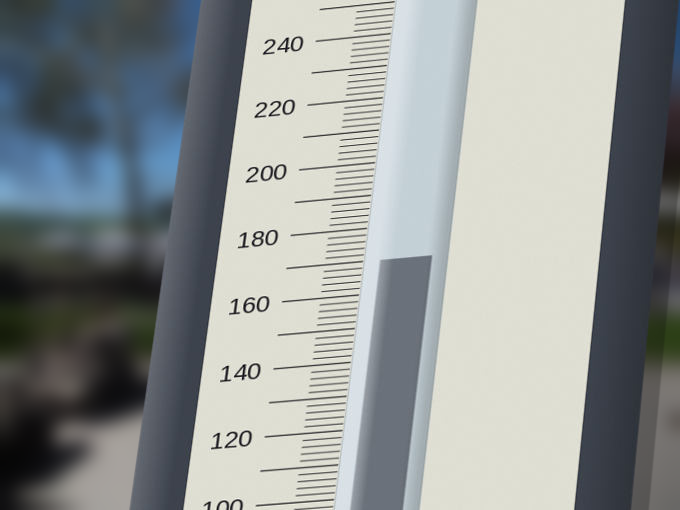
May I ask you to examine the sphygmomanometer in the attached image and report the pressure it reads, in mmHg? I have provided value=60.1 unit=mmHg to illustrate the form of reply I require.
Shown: value=170 unit=mmHg
